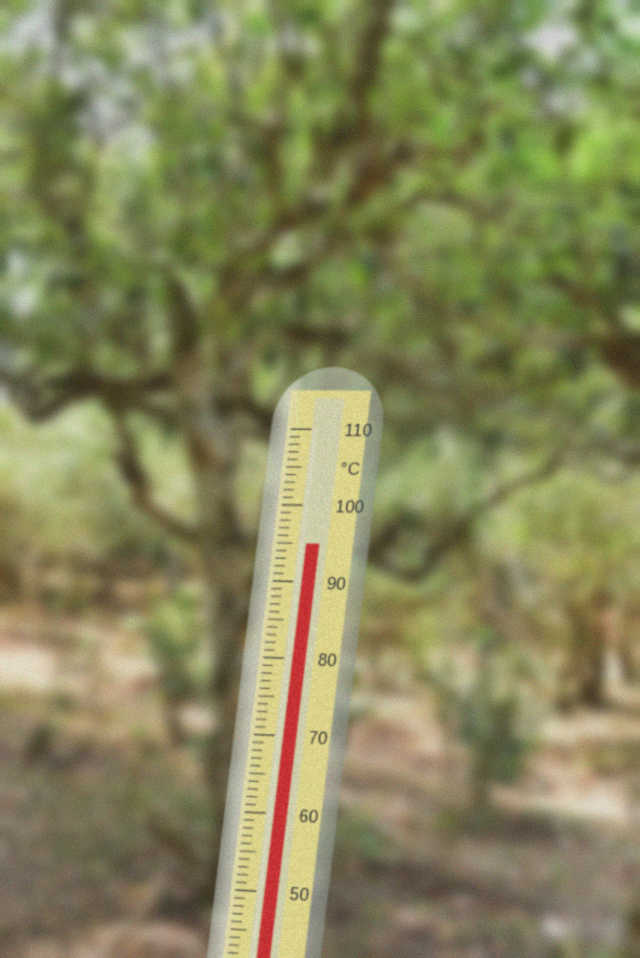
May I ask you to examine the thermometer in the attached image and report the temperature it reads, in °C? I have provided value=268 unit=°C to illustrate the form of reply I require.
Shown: value=95 unit=°C
